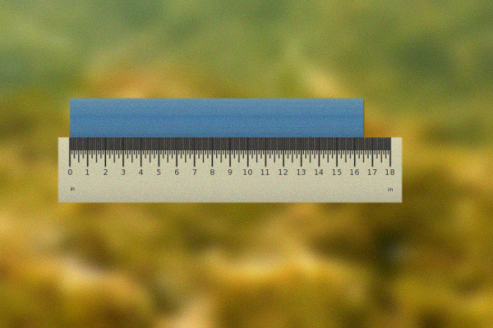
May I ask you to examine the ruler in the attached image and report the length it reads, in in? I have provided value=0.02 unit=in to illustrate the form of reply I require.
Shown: value=16.5 unit=in
